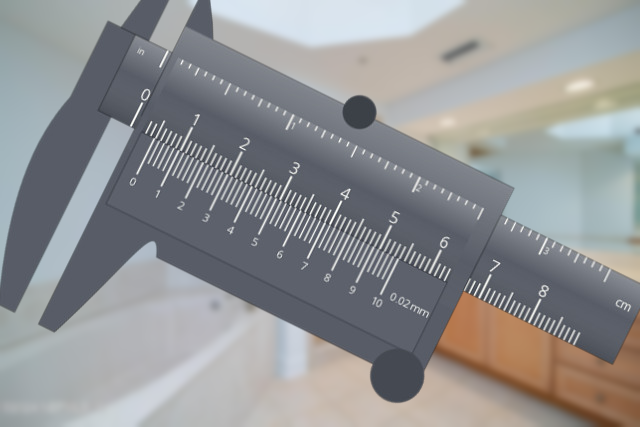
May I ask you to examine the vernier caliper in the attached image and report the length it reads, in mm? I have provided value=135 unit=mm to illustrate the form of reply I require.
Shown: value=4.8 unit=mm
